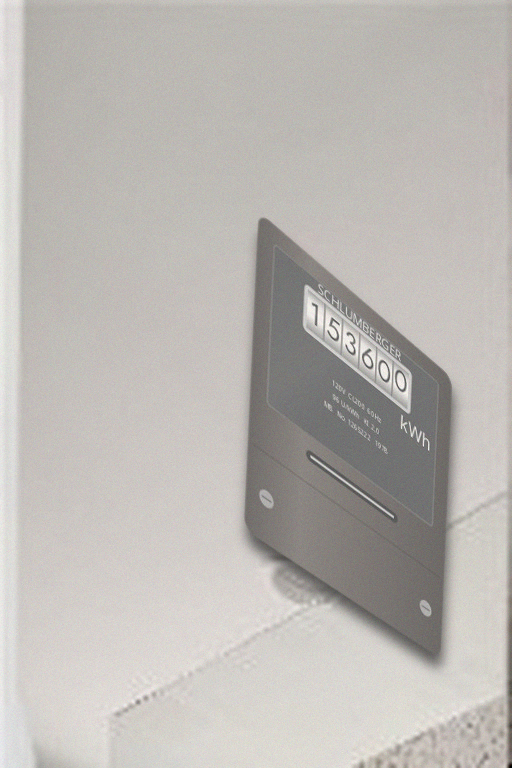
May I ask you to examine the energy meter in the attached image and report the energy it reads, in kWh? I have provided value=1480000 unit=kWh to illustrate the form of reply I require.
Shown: value=153600 unit=kWh
